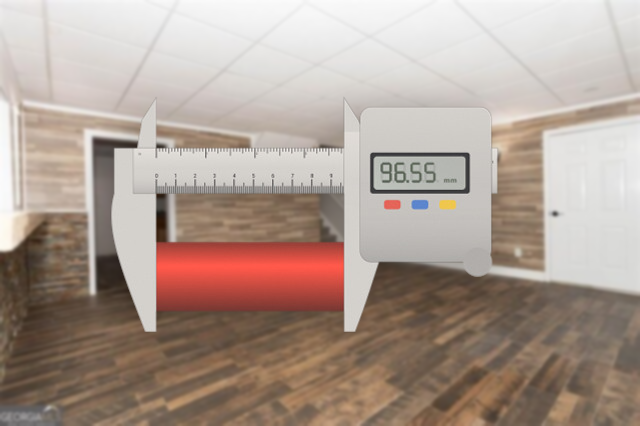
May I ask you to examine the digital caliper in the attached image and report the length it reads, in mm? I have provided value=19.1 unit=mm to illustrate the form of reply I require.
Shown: value=96.55 unit=mm
